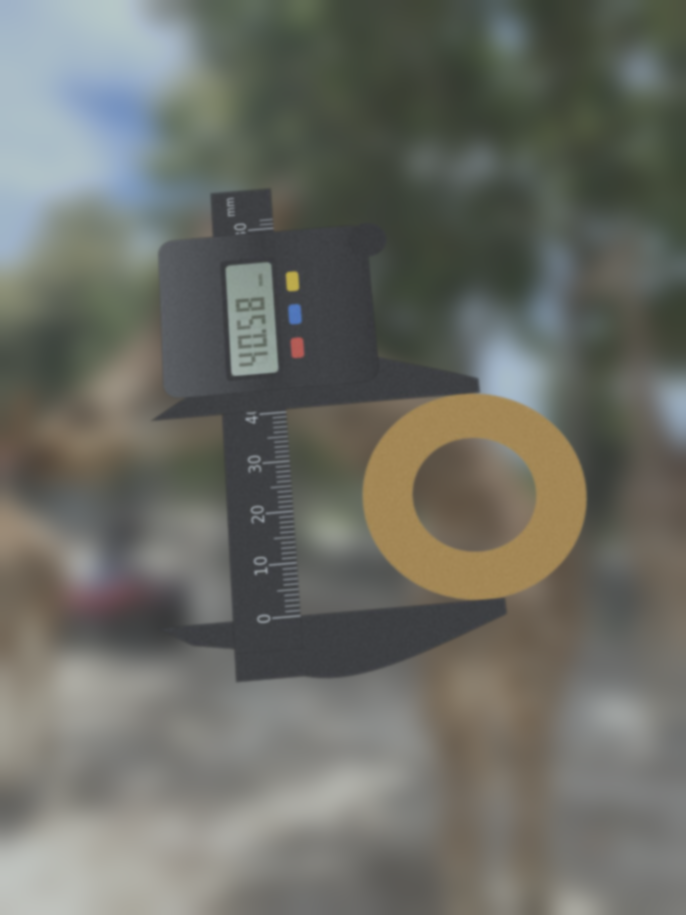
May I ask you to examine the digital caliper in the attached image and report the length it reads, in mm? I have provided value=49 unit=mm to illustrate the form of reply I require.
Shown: value=40.58 unit=mm
